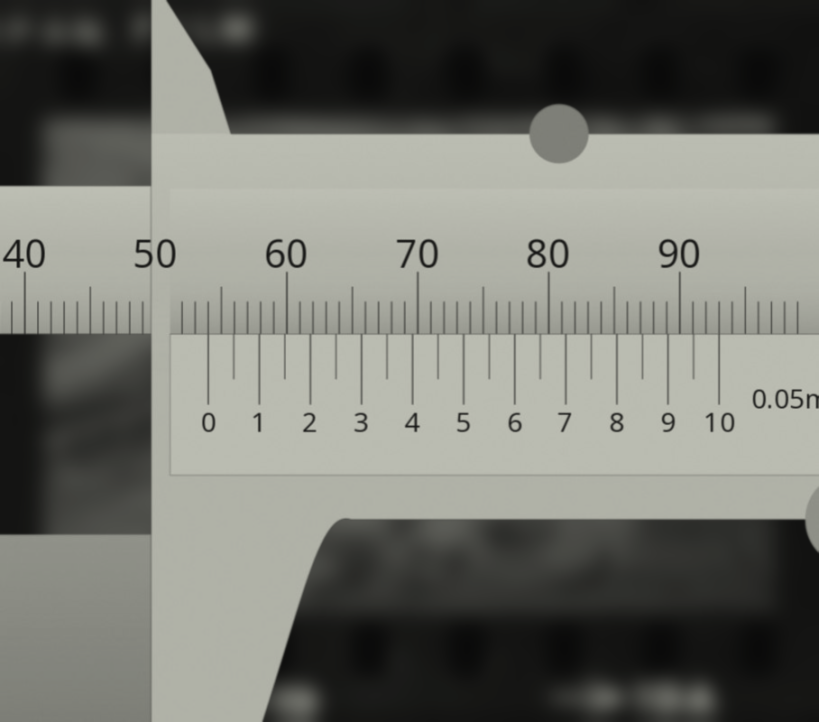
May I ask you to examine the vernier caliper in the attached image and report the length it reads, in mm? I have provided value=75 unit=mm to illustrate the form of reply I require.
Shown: value=54.0 unit=mm
